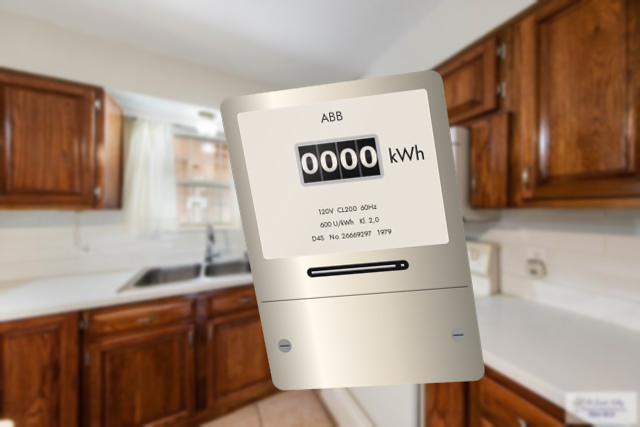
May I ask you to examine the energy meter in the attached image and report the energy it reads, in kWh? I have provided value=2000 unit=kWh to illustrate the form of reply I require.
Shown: value=0 unit=kWh
